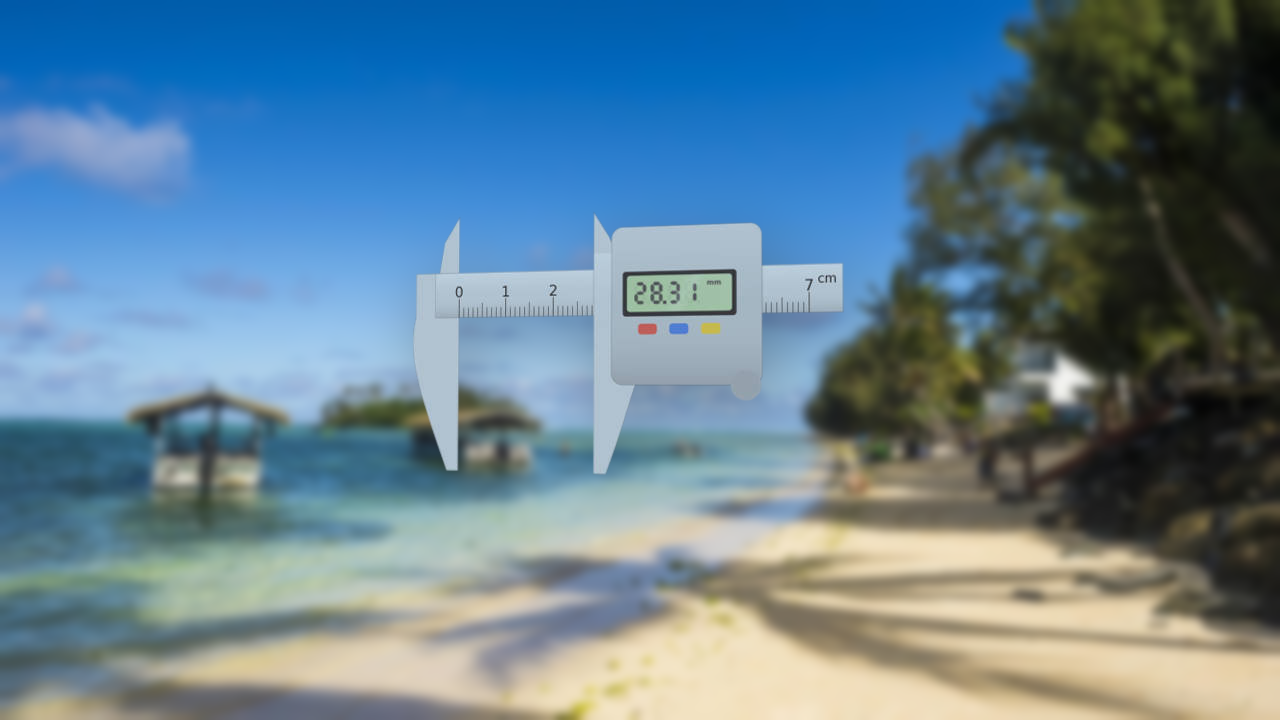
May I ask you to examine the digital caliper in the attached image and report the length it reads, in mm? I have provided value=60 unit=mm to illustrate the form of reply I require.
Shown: value=28.31 unit=mm
